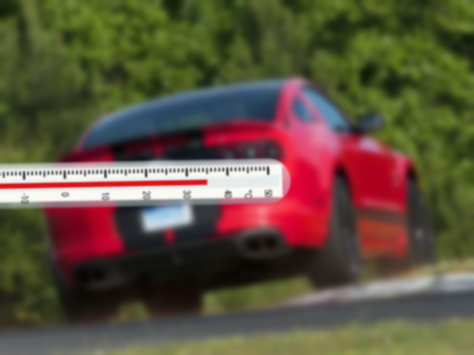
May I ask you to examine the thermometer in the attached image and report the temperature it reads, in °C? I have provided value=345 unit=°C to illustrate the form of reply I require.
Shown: value=35 unit=°C
